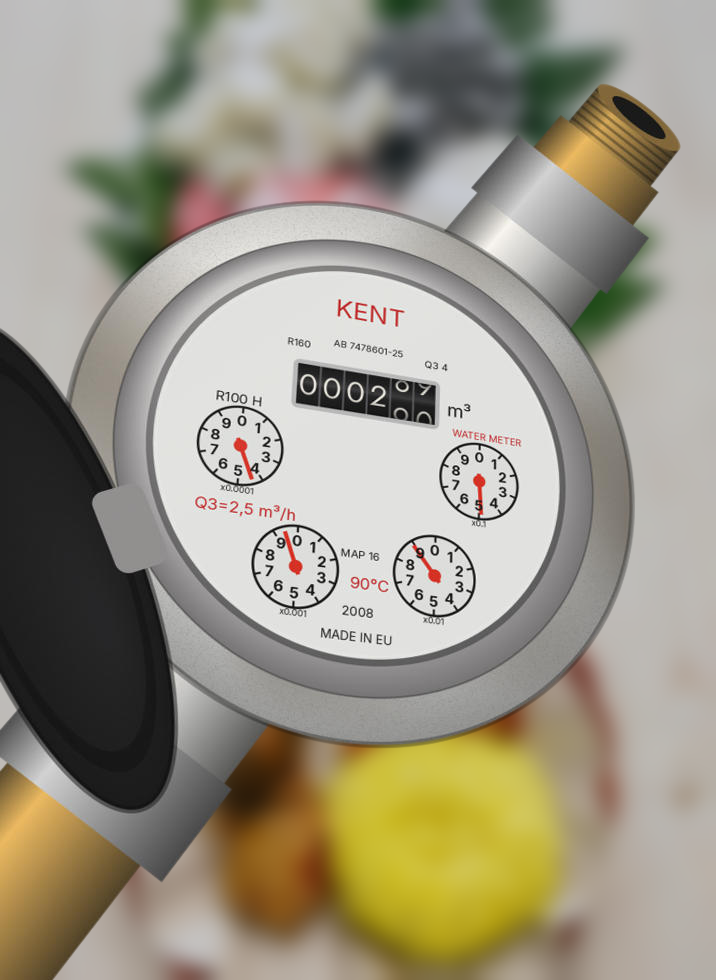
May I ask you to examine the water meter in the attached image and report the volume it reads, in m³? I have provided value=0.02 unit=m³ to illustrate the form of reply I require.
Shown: value=289.4894 unit=m³
